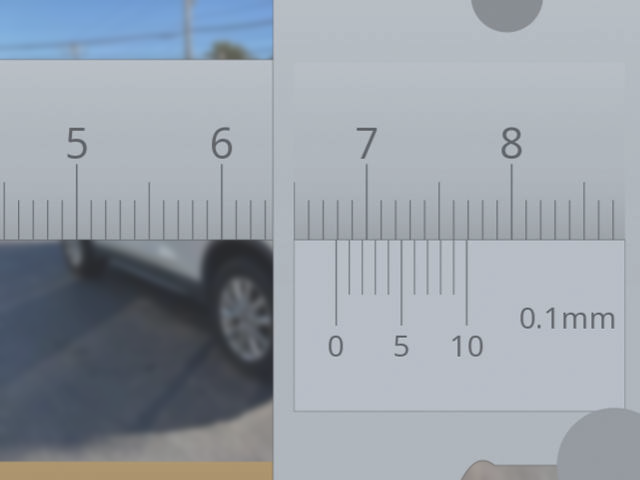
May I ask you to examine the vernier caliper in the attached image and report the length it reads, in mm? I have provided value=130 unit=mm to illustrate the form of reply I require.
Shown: value=67.9 unit=mm
